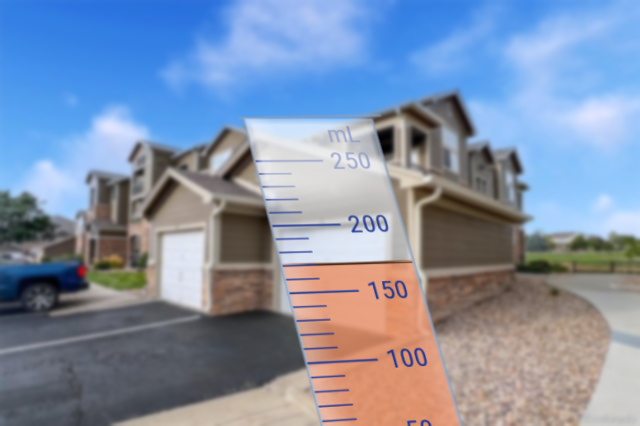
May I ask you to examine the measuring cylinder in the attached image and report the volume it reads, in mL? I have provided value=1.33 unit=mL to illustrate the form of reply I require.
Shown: value=170 unit=mL
